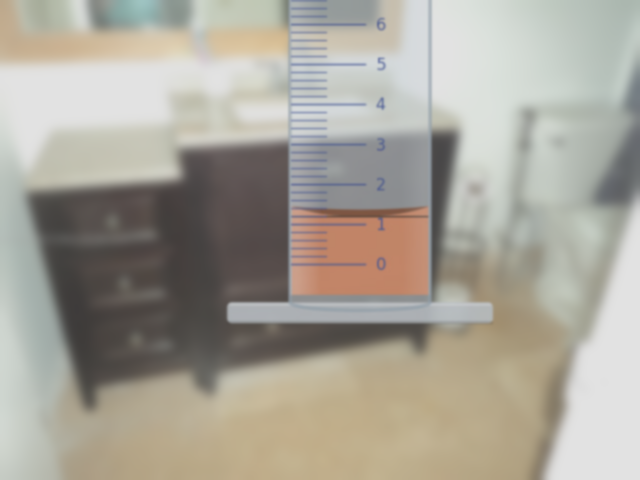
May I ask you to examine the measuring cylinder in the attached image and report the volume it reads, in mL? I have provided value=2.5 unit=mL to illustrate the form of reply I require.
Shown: value=1.2 unit=mL
